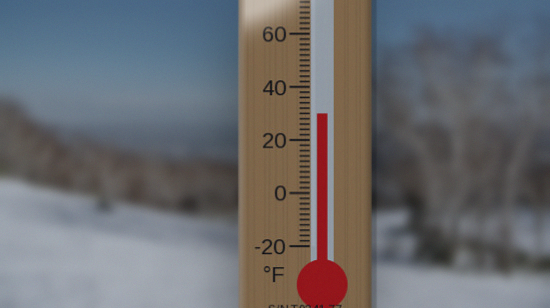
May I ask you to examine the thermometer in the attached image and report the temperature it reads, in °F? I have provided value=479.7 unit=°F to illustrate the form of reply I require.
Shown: value=30 unit=°F
